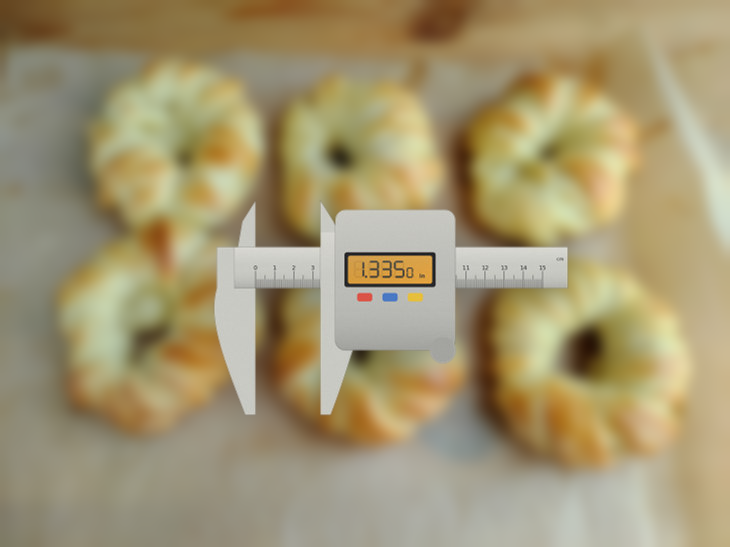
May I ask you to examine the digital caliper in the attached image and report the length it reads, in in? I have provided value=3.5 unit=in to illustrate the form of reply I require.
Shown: value=1.3350 unit=in
